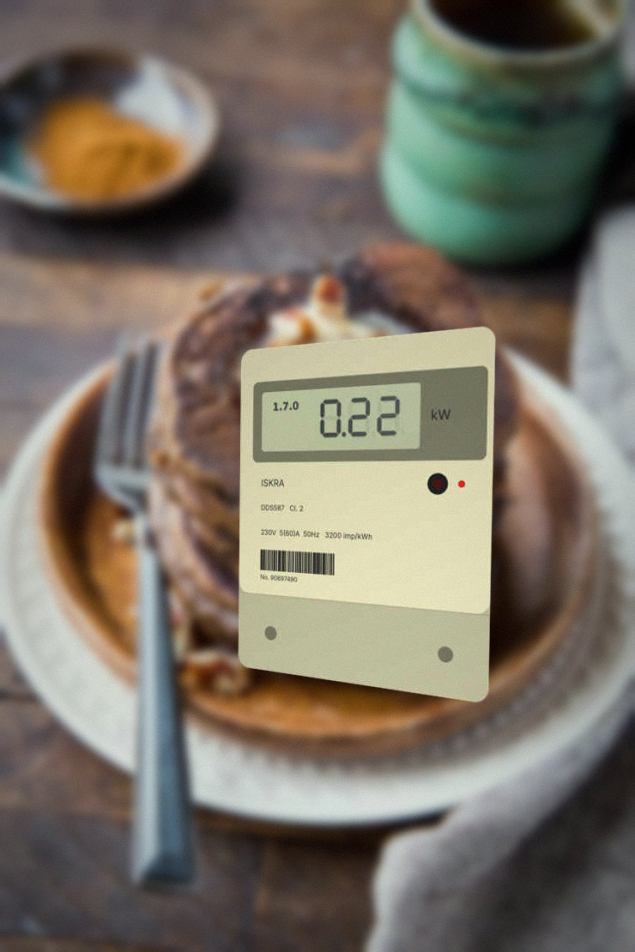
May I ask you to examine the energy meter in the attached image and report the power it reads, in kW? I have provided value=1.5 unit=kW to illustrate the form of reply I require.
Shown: value=0.22 unit=kW
